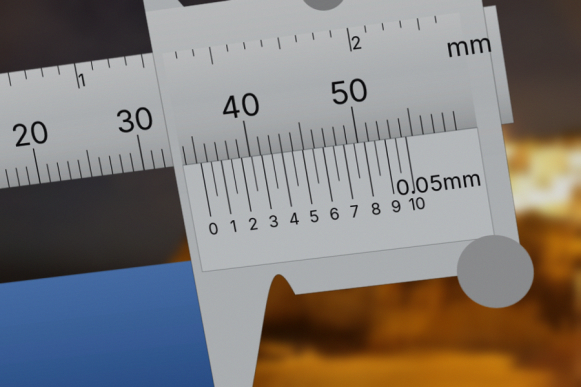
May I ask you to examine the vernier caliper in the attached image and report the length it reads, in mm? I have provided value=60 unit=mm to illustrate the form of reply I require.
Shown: value=35.4 unit=mm
